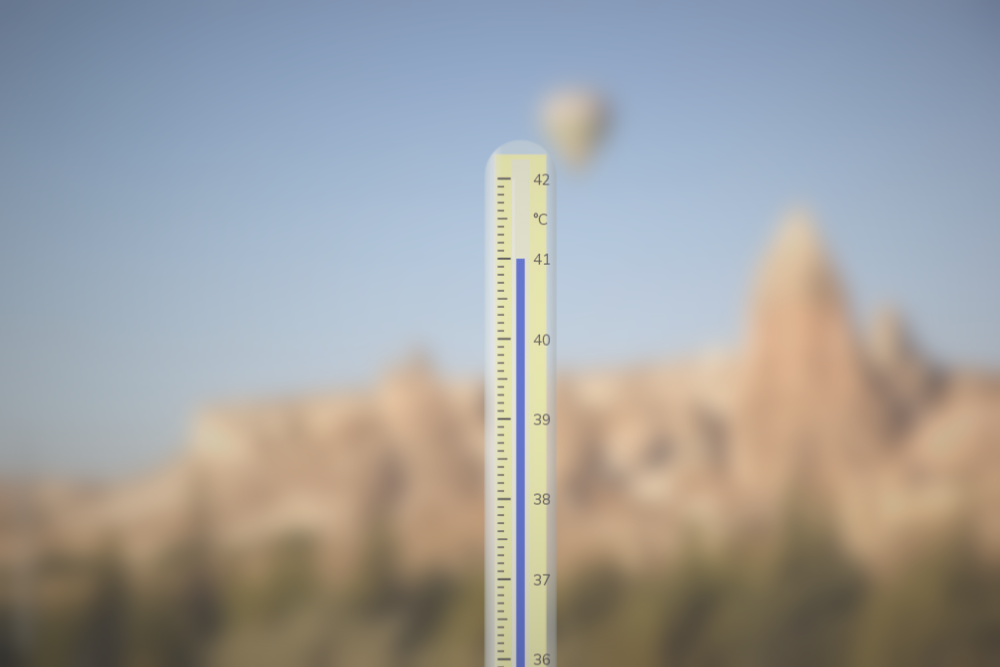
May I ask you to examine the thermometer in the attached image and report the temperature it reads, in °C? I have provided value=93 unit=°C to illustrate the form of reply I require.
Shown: value=41 unit=°C
